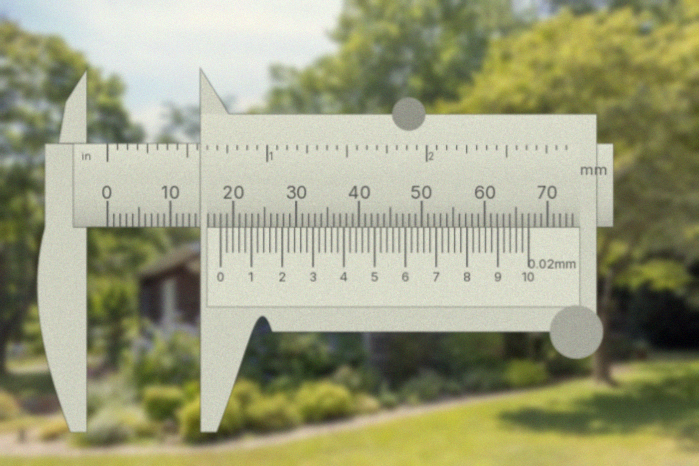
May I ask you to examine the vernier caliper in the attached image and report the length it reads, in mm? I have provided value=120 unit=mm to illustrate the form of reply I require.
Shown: value=18.0 unit=mm
